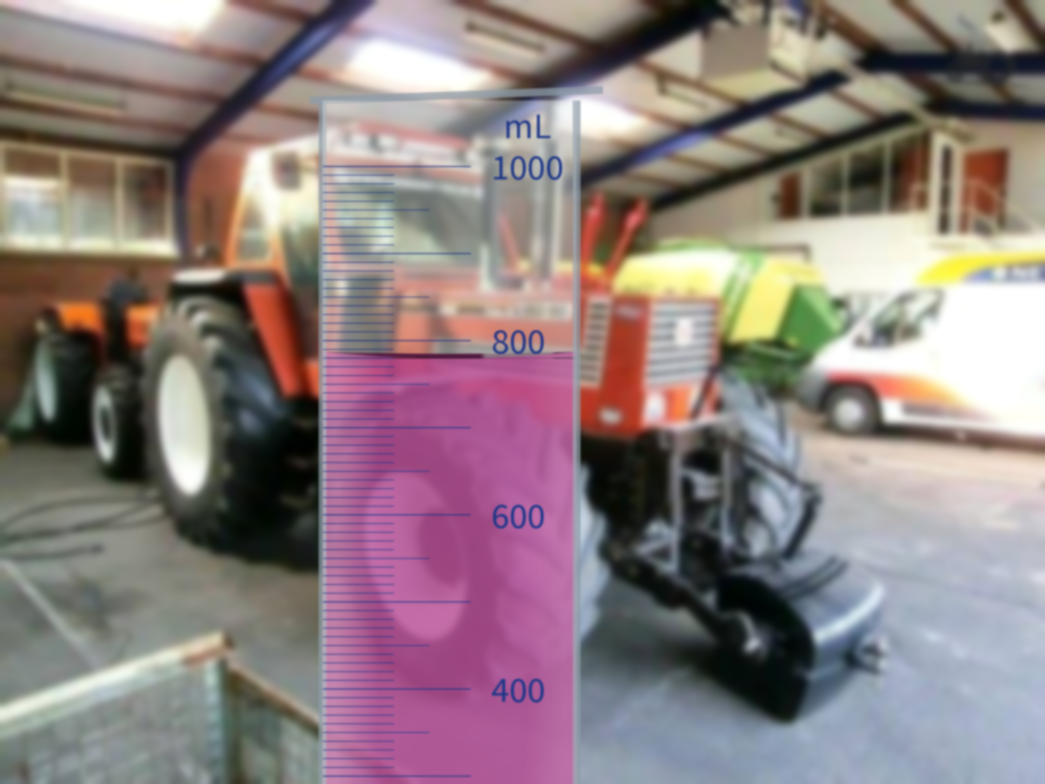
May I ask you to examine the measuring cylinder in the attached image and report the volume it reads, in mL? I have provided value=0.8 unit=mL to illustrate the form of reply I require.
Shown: value=780 unit=mL
